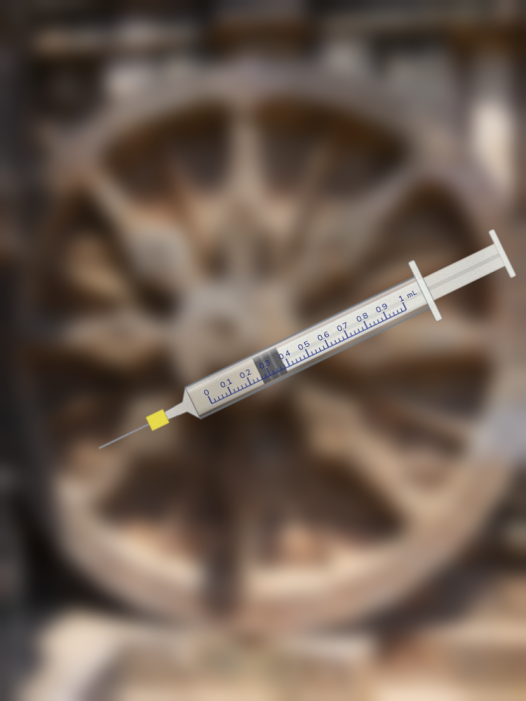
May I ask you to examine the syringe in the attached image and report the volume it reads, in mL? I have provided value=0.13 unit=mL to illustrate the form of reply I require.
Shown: value=0.26 unit=mL
